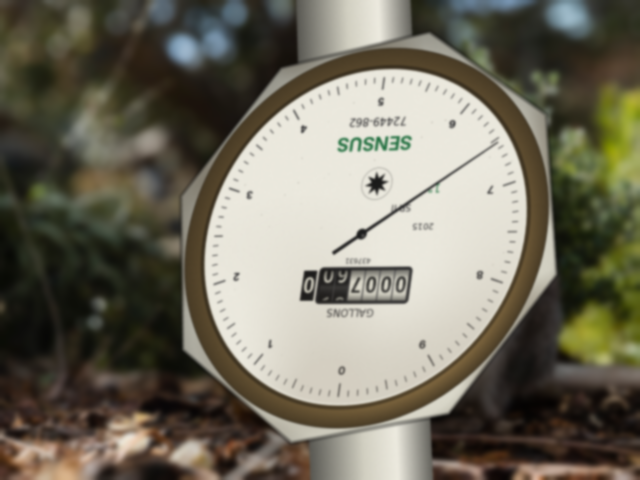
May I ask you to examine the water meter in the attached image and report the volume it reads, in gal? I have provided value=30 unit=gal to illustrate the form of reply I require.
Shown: value=7596.5 unit=gal
